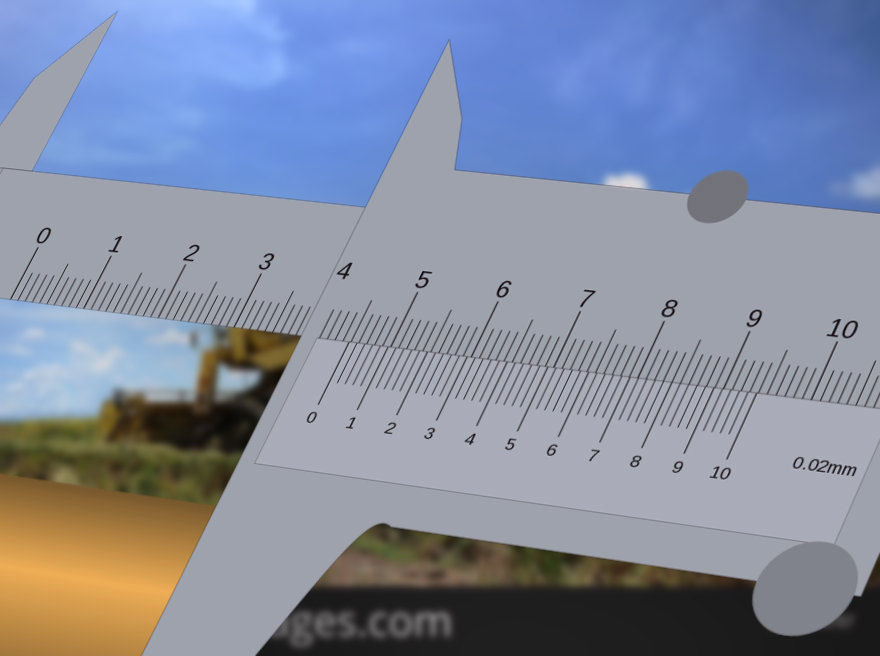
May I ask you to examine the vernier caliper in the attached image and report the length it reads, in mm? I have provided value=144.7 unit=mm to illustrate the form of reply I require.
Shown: value=44.8 unit=mm
